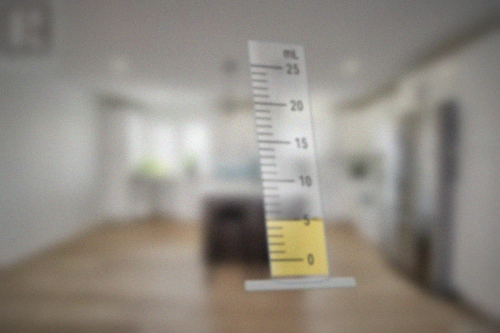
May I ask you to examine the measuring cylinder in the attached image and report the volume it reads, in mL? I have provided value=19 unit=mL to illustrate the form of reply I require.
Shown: value=5 unit=mL
